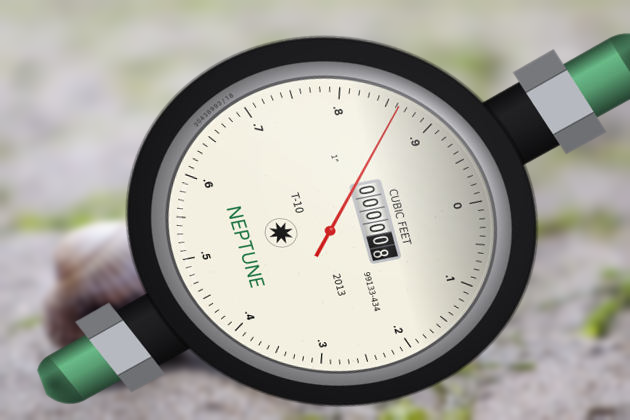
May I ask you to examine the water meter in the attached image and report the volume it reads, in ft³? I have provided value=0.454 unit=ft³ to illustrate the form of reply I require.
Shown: value=7.86 unit=ft³
